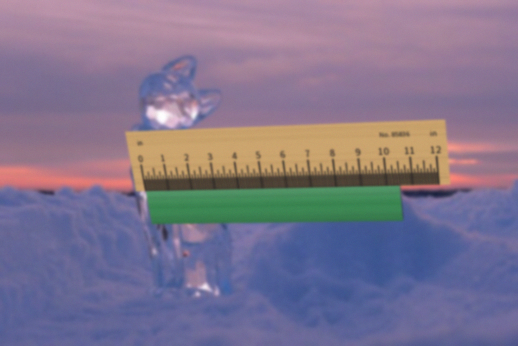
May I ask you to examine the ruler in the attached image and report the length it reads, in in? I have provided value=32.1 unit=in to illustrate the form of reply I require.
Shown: value=10.5 unit=in
